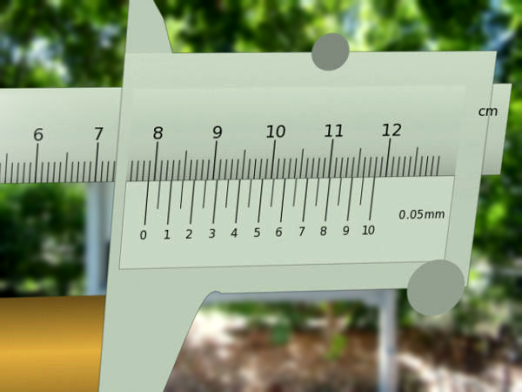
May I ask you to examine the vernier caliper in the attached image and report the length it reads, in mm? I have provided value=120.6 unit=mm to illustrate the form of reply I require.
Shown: value=79.0 unit=mm
